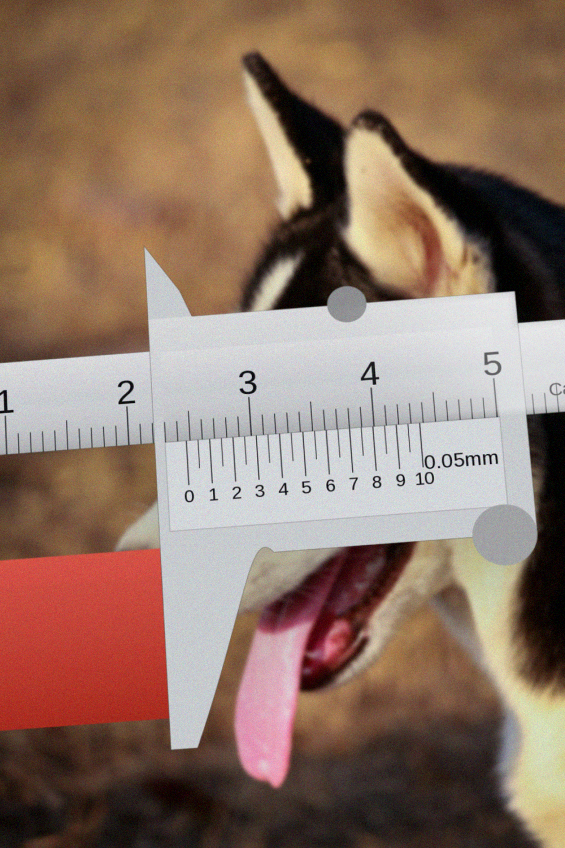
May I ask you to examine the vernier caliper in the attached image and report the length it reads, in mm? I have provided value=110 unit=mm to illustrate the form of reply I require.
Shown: value=24.7 unit=mm
